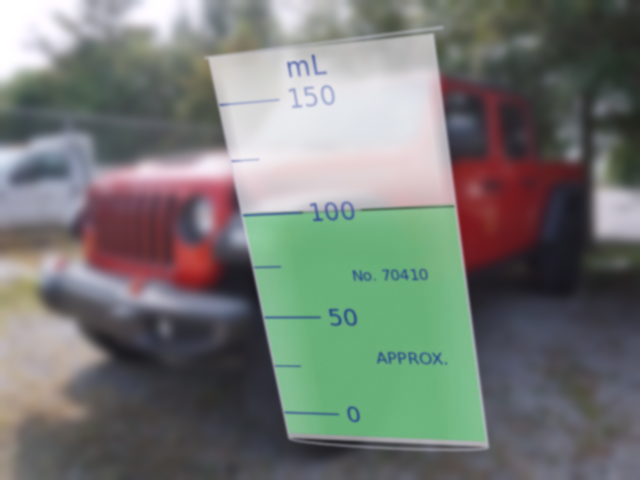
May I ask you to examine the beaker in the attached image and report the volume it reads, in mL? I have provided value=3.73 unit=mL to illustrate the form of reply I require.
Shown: value=100 unit=mL
